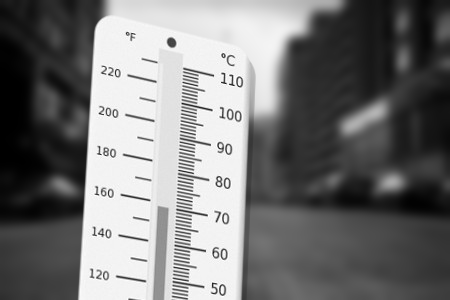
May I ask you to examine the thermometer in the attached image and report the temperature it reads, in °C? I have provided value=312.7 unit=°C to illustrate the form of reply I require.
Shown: value=70 unit=°C
